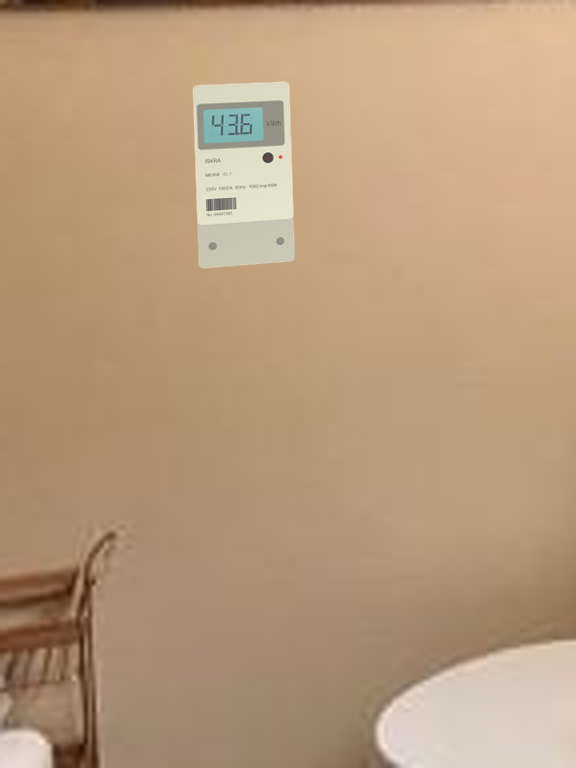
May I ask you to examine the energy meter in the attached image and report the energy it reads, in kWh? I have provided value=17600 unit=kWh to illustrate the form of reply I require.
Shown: value=43.6 unit=kWh
